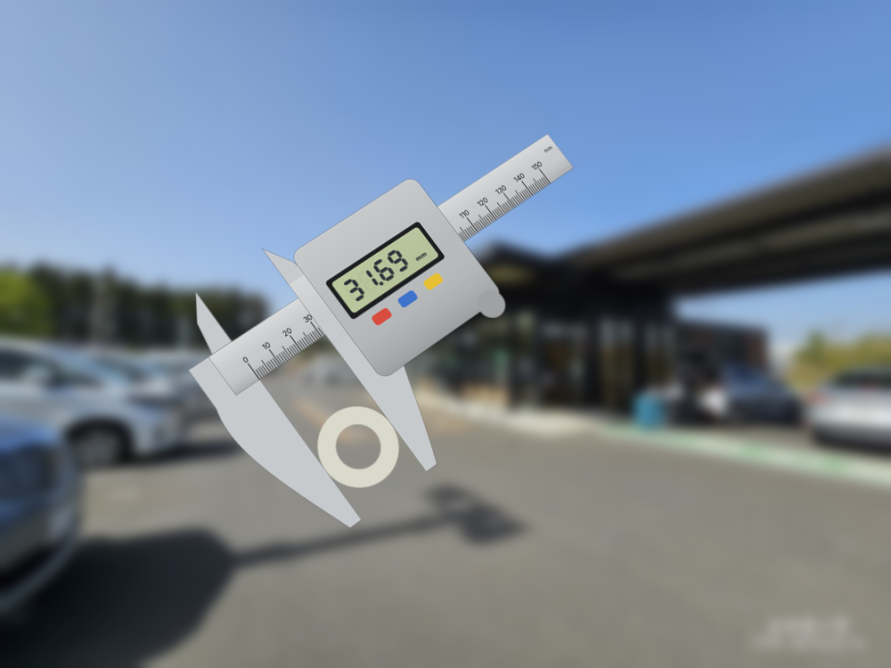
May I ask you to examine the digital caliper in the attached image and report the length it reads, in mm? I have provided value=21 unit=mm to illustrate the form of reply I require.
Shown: value=31.69 unit=mm
